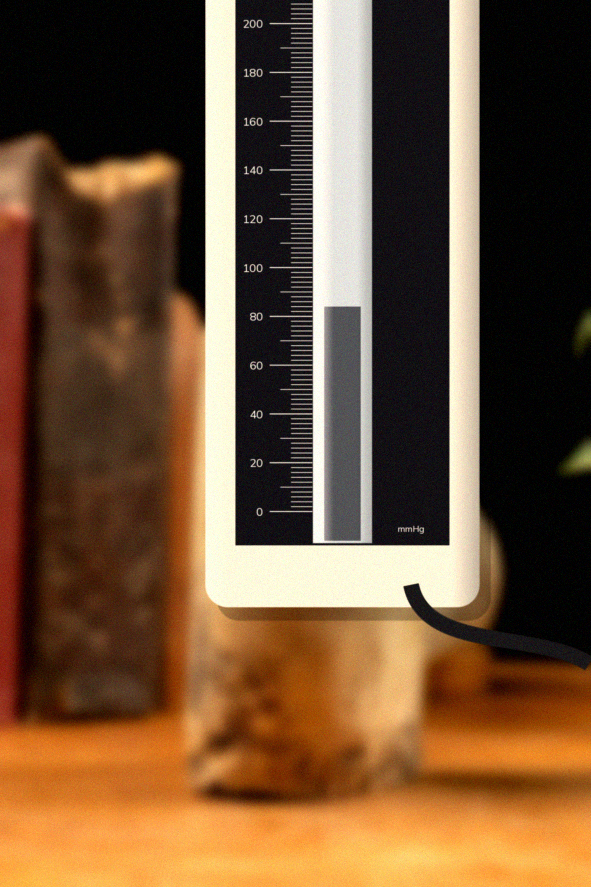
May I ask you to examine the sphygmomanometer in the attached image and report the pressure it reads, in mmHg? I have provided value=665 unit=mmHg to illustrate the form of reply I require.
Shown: value=84 unit=mmHg
